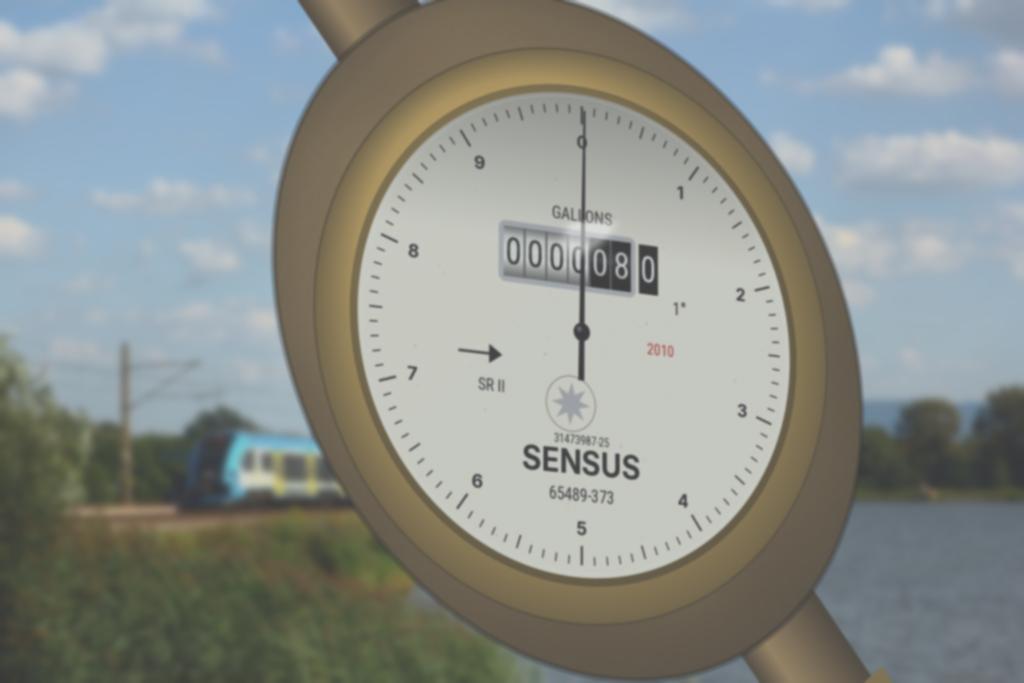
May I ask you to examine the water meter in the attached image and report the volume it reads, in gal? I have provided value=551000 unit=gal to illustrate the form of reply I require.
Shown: value=80.0 unit=gal
